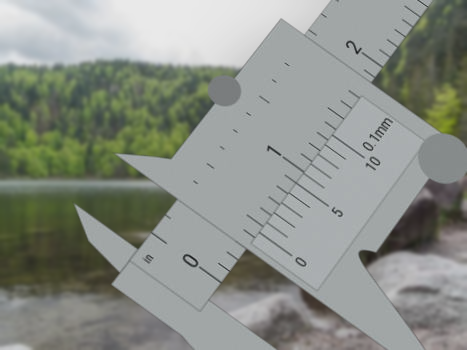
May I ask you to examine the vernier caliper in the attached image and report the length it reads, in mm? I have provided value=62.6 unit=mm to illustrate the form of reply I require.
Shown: value=4.5 unit=mm
